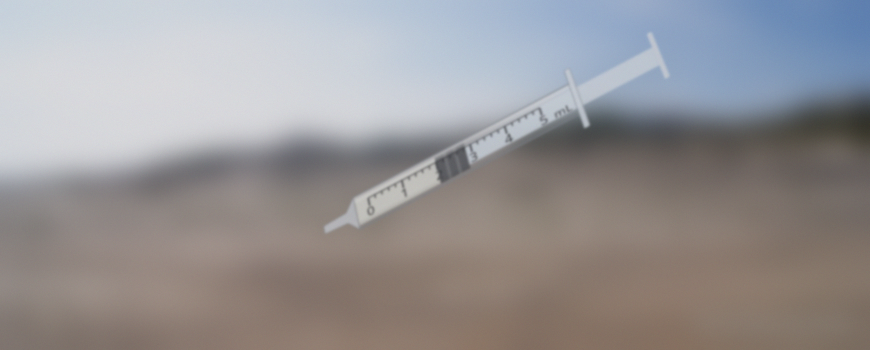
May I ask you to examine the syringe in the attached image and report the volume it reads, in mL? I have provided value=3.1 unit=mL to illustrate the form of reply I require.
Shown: value=2 unit=mL
